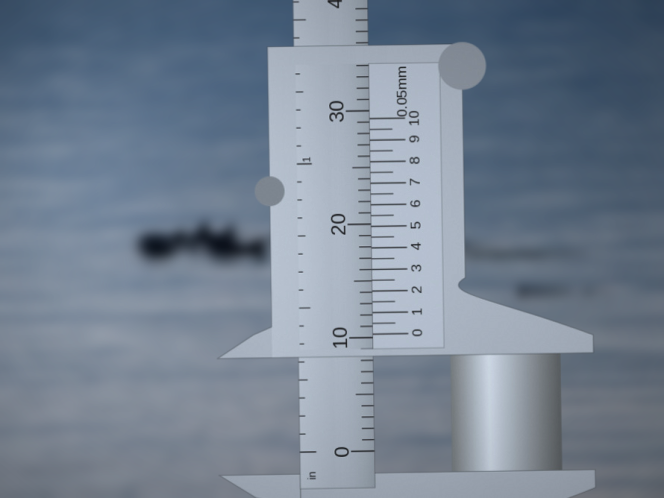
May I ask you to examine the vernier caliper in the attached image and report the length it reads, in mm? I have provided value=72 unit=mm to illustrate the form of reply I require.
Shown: value=10.3 unit=mm
